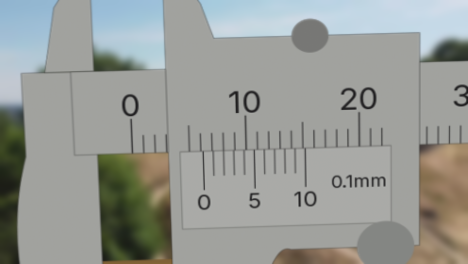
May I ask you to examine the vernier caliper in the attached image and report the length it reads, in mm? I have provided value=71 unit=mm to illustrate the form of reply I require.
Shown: value=6.2 unit=mm
